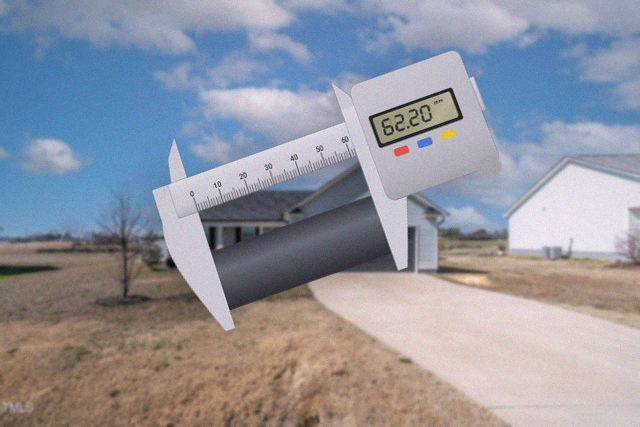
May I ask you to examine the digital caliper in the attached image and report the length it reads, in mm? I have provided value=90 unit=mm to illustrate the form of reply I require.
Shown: value=62.20 unit=mm
